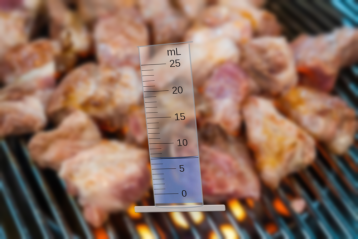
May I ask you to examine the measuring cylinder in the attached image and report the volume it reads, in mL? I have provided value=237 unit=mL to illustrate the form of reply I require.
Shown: value=7 unit=mL
